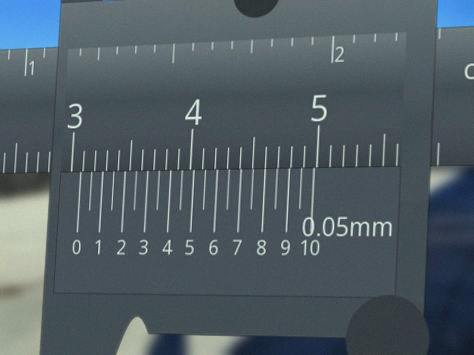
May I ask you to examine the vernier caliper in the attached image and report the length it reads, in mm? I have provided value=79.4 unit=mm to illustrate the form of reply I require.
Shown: value=30.8 unit=mm
